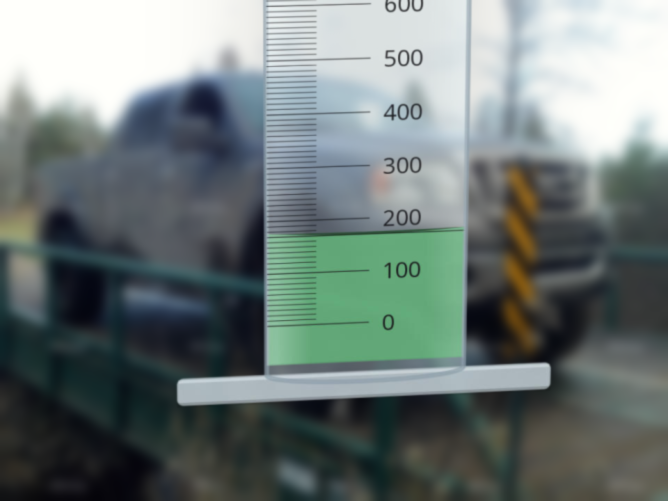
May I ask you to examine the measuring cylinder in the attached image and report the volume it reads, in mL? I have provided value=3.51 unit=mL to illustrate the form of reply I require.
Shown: value=170 unit=mL
